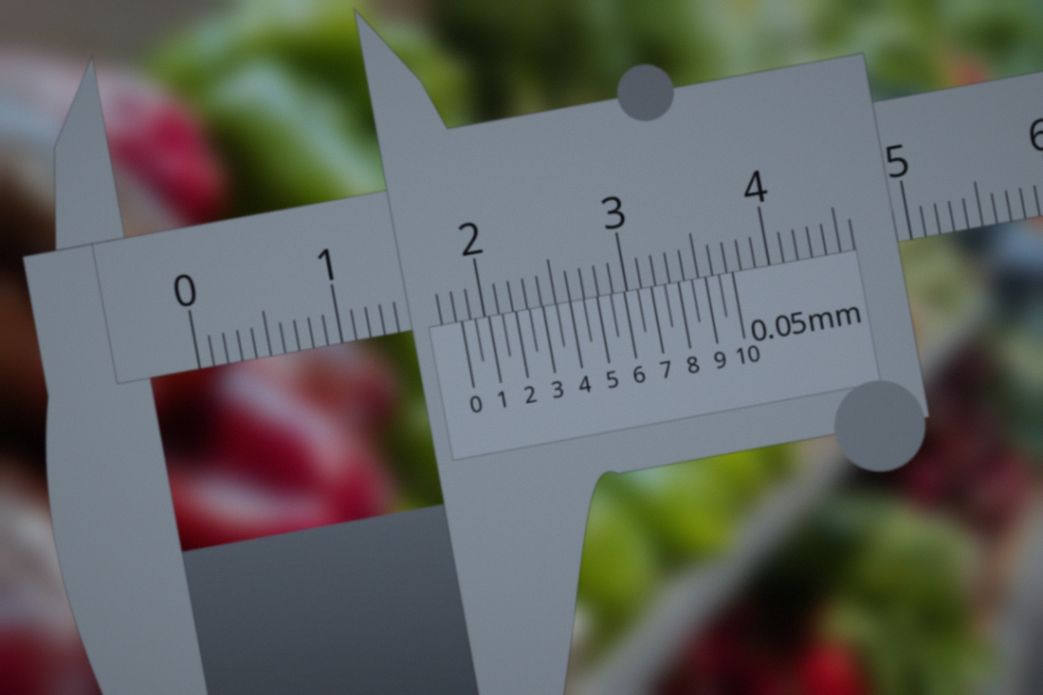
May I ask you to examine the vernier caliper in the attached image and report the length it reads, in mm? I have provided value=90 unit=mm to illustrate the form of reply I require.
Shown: value=18.4 unit=mm
